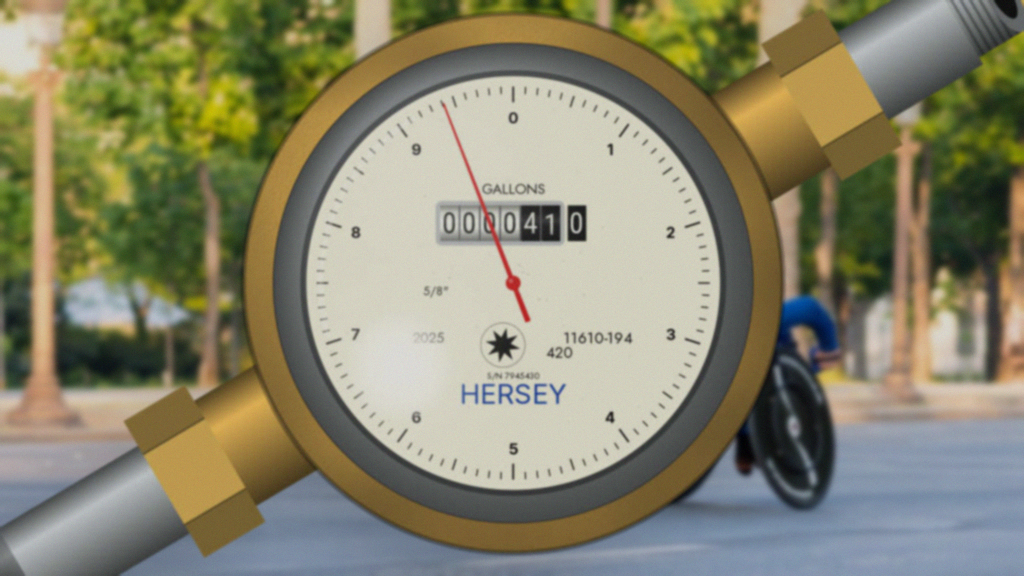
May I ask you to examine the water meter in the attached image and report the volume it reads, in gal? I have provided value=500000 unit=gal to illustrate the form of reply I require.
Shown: value=409.4 unit=gal
